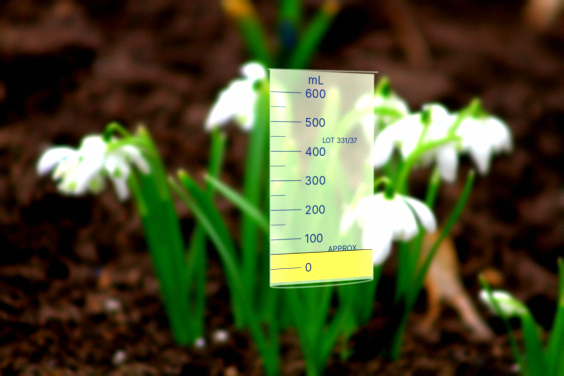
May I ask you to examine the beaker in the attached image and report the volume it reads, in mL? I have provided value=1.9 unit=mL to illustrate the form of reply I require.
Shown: value=50 unit=mL
